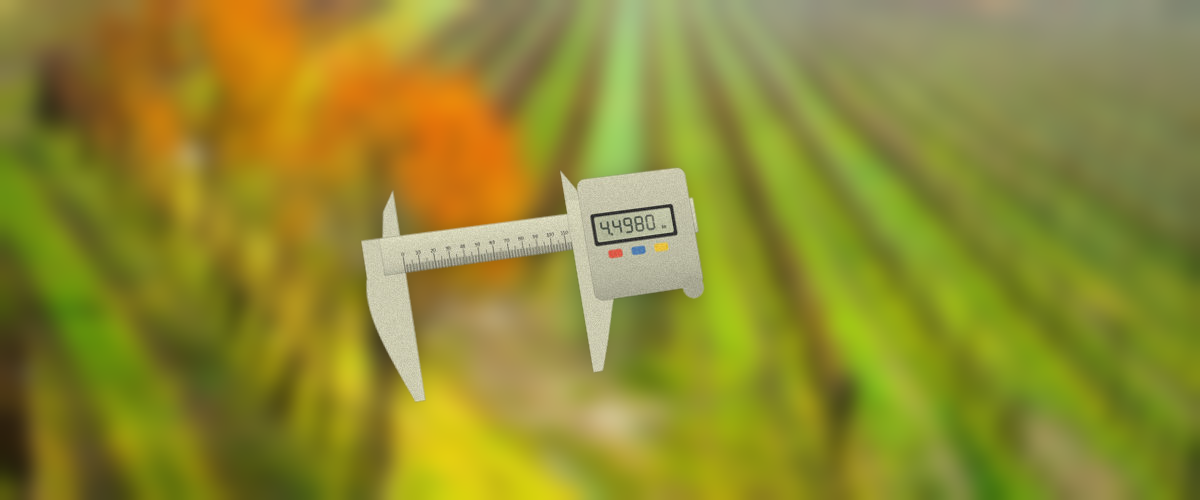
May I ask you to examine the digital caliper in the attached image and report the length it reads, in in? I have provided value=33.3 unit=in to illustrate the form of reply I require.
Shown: value=4.4980 unit=in
